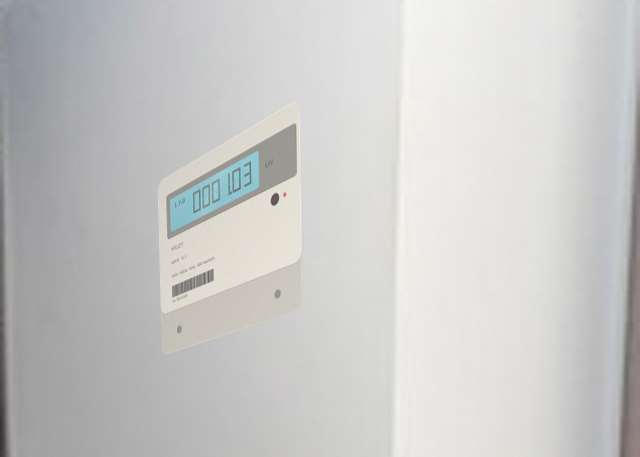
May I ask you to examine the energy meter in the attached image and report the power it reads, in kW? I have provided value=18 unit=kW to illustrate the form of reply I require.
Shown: value=1.03 unit=kW
